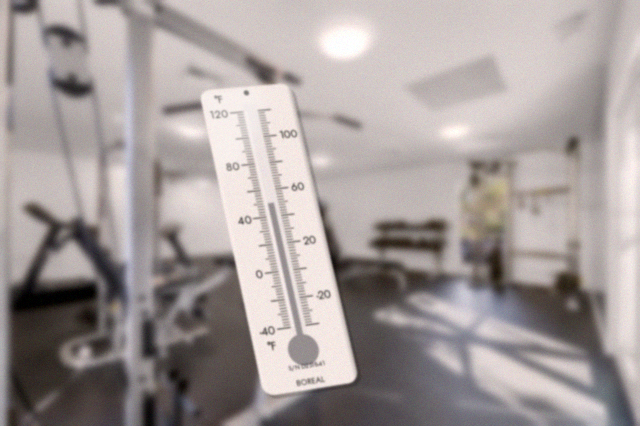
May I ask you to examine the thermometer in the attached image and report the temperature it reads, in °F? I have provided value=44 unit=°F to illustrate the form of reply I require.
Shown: value=50 unit=°F
